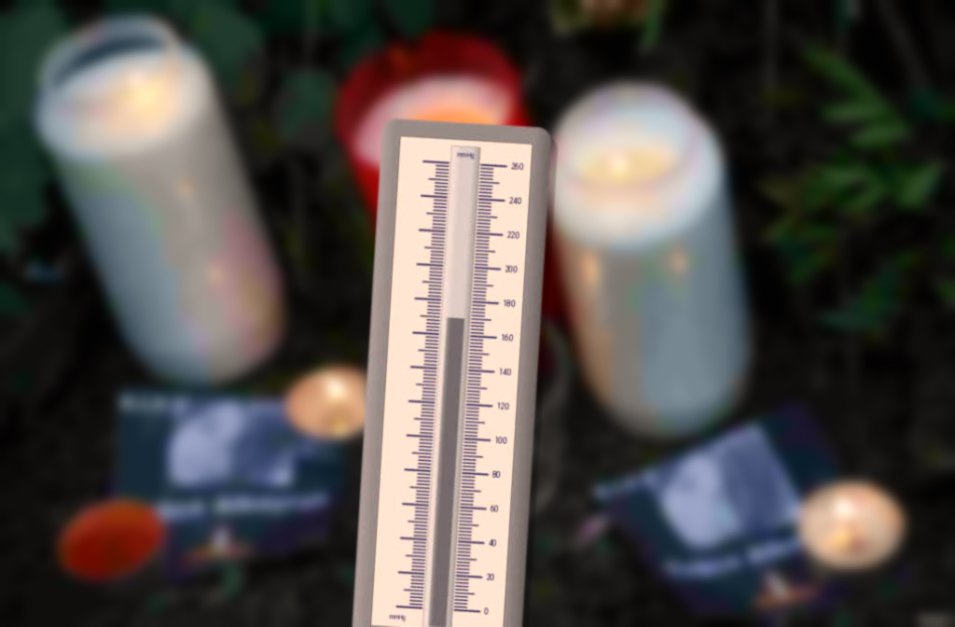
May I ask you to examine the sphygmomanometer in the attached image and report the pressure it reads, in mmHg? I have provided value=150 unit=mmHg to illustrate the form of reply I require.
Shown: value=170 unit=mmHg
